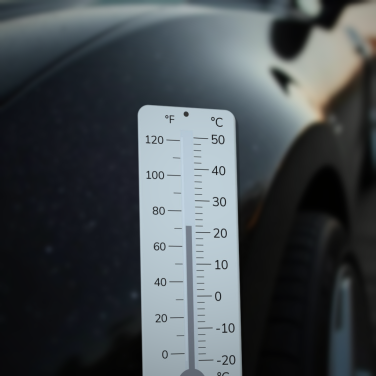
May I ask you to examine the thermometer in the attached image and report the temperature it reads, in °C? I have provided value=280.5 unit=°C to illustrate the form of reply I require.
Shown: value=22 unit=°C
